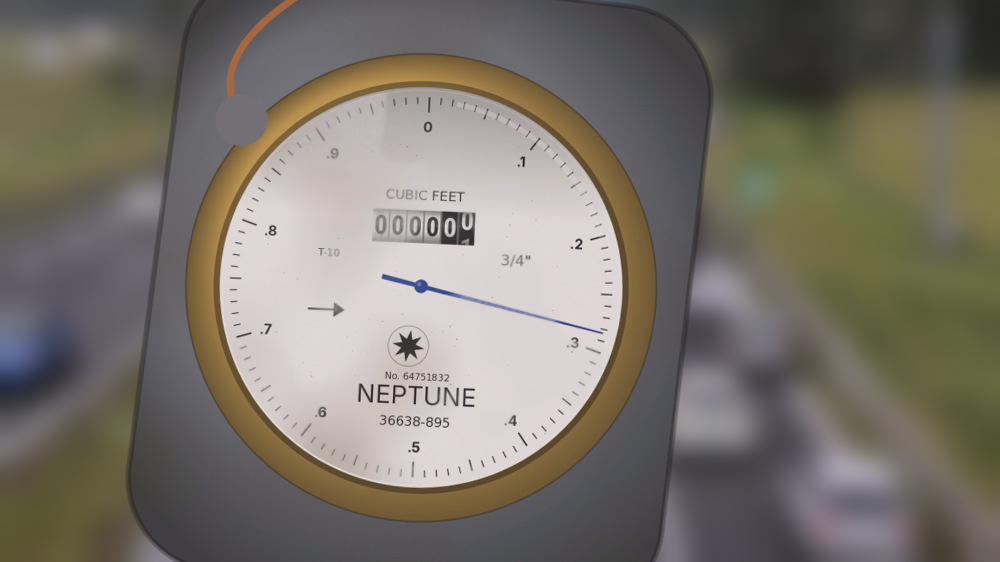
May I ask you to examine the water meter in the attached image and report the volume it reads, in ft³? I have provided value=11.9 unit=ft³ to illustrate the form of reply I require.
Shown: value=0.28 unit=ft³
